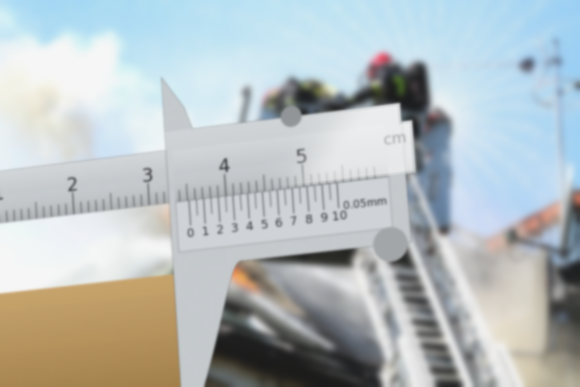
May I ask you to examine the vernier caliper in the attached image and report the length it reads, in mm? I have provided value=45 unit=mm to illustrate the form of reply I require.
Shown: value=35.2 unit=mm
